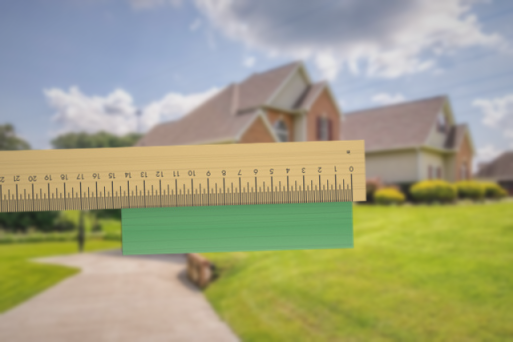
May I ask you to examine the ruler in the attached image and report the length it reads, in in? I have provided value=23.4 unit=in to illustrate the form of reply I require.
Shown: value=14.5 unit=in
